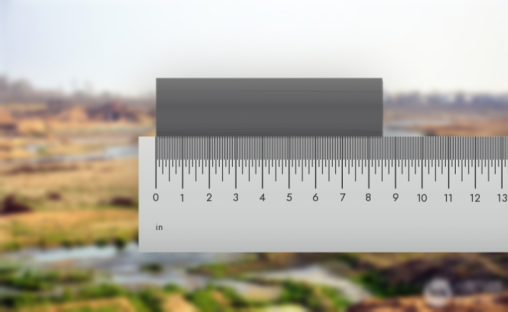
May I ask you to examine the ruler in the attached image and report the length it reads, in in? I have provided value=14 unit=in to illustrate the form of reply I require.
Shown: value=8.5 unit=in
